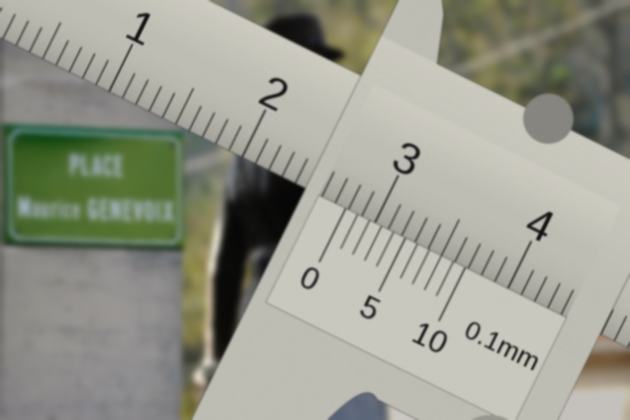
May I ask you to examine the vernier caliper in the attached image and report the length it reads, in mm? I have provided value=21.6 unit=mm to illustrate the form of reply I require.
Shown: value=27.8 unit=mm
